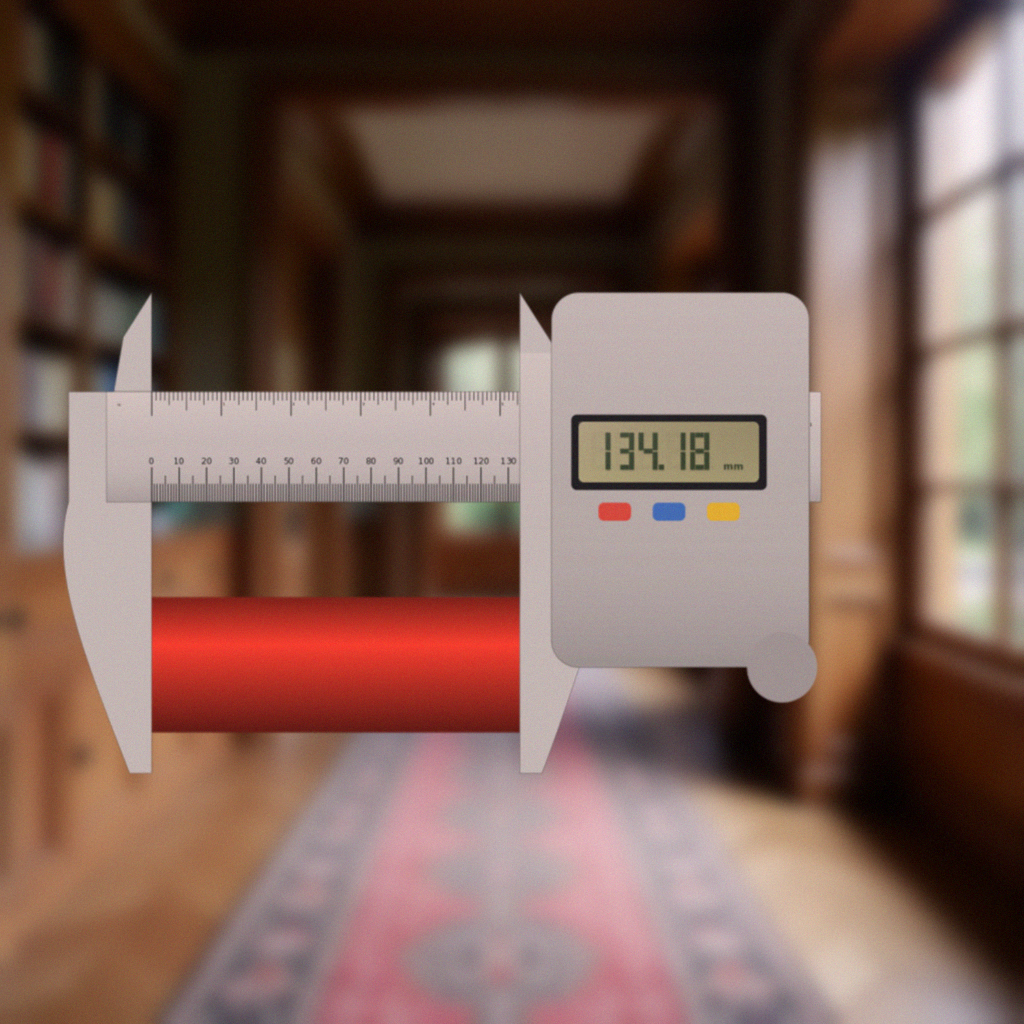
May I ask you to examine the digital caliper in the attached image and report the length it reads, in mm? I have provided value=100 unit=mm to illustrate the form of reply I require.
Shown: value=134.18 unit=mm
